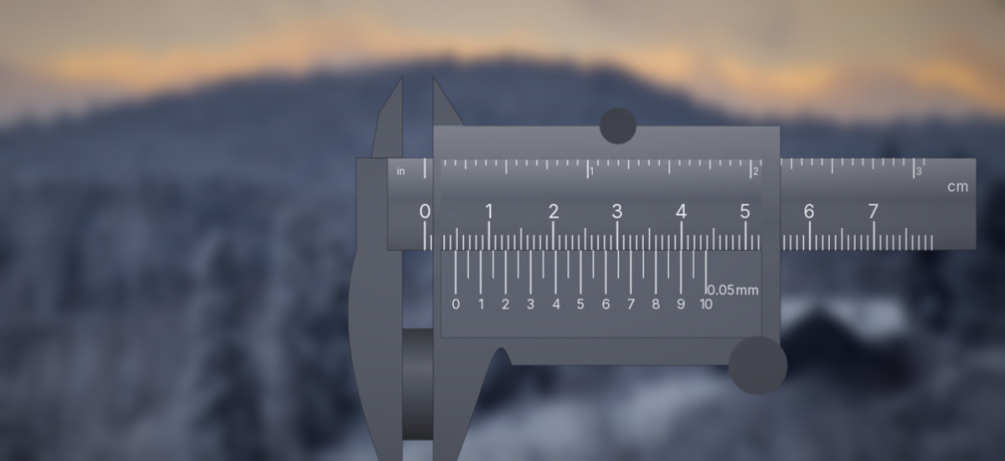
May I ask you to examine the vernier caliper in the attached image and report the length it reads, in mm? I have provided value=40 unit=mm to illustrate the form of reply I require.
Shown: value=4.8 unit=mm
